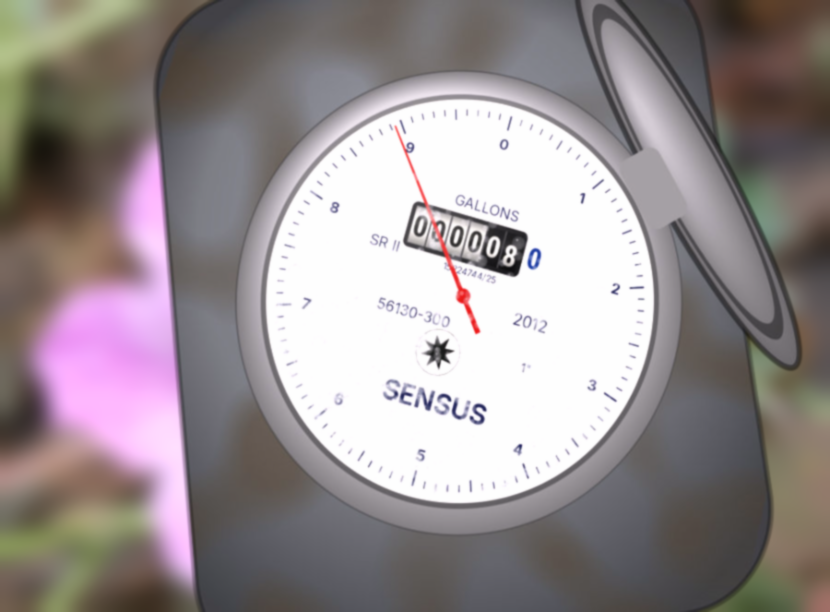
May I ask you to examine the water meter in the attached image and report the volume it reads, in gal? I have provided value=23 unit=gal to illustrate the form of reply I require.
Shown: value=78.9 unit=gal
